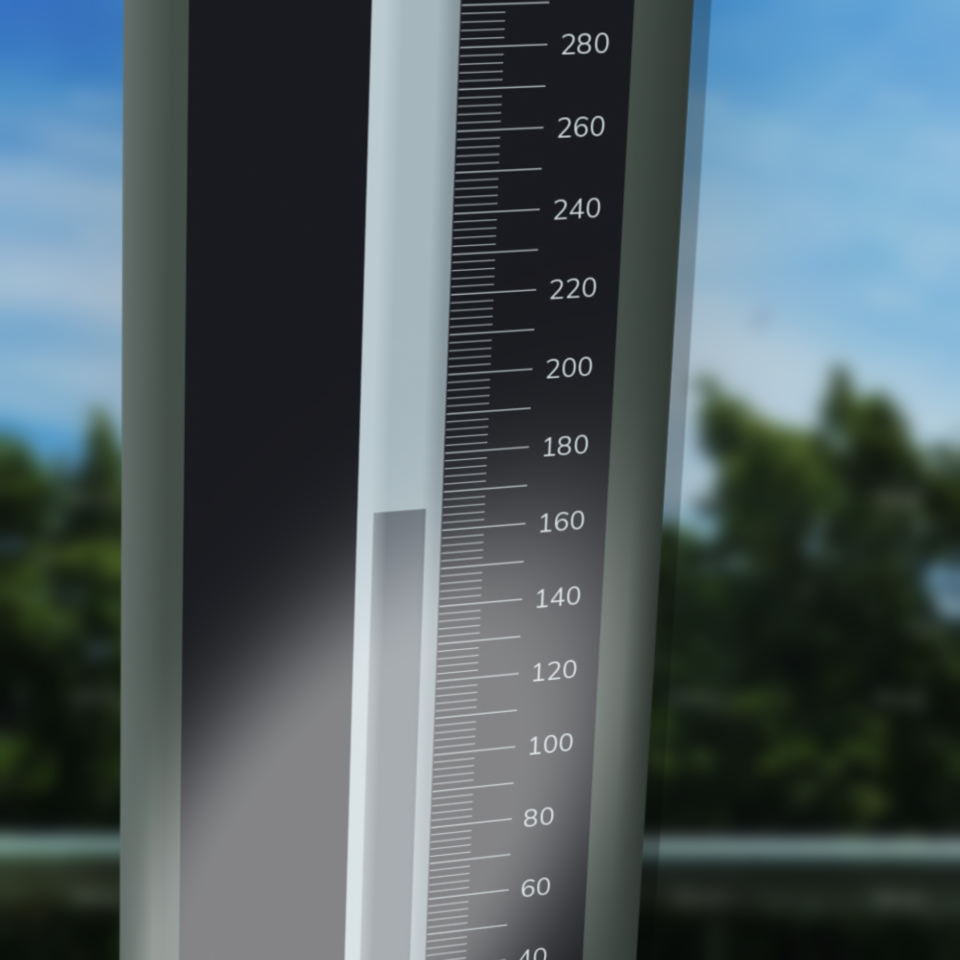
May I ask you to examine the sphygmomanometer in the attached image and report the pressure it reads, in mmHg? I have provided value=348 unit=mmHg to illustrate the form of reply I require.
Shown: value=166 unit=mmHg
